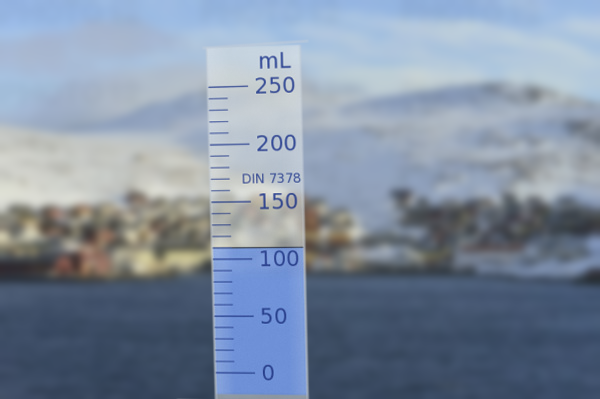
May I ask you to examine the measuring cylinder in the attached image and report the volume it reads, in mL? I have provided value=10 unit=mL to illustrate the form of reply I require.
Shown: value=110 unit=mL
